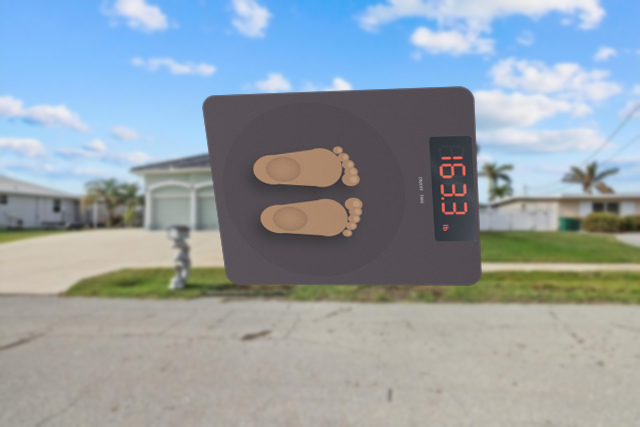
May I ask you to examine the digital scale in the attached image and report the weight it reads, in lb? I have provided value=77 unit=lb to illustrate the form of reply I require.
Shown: value=163.3 unit=lb
